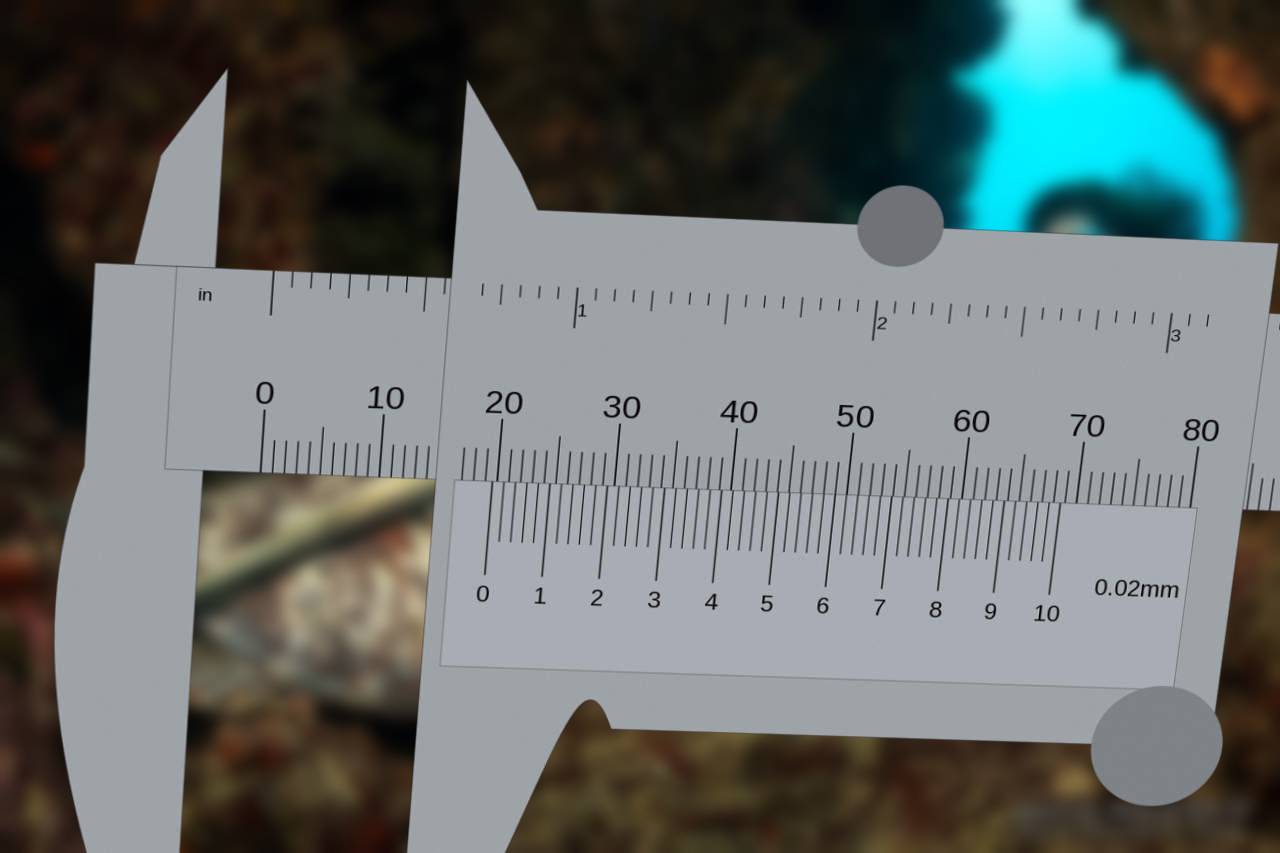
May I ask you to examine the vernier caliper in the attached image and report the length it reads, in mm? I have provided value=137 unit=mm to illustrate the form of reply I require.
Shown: value=19.6 unit=mm
